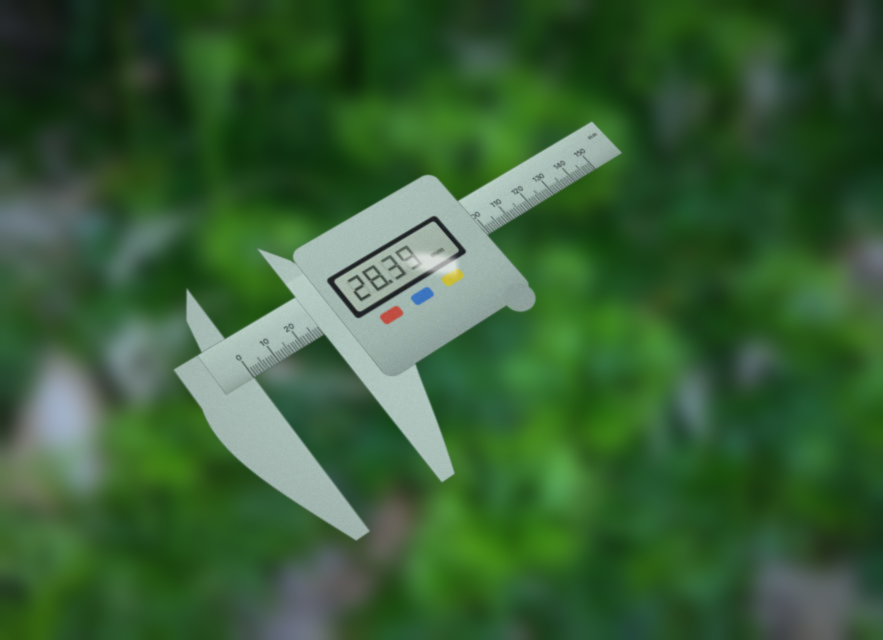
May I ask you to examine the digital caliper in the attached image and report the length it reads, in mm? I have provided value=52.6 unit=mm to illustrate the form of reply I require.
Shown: value=28.39 unit=mm
